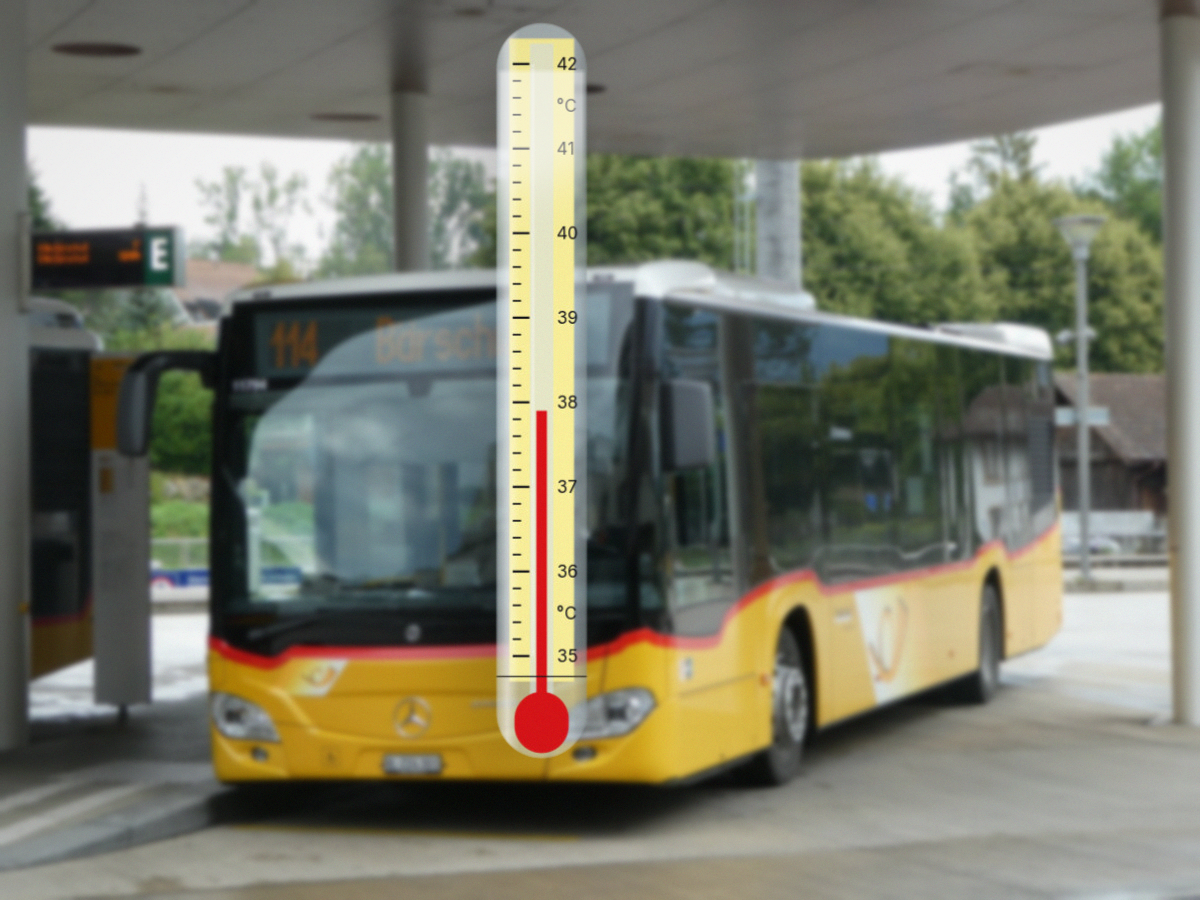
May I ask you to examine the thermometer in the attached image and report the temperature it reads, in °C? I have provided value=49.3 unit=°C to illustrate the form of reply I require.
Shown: value=37.9 unit=°C
